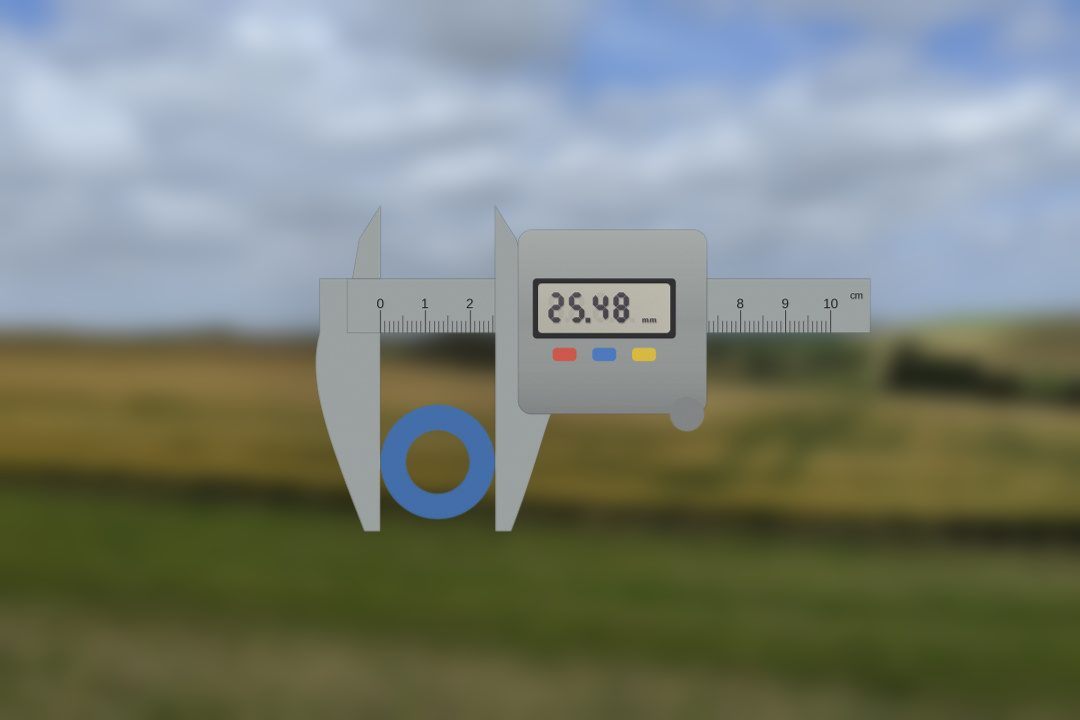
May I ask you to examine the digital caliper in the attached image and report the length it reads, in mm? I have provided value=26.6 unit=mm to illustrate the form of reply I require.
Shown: value=25.48 unit=mm
